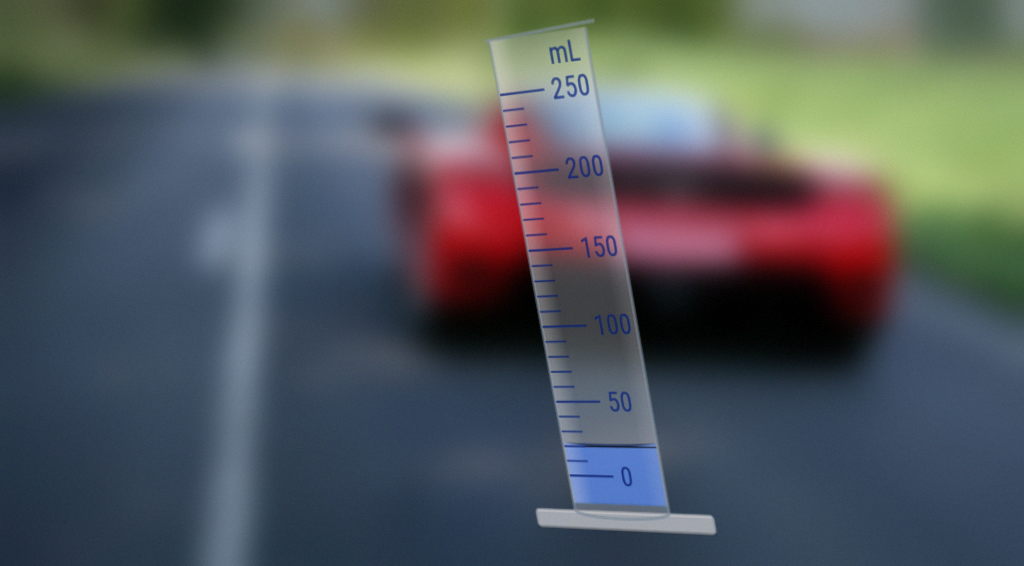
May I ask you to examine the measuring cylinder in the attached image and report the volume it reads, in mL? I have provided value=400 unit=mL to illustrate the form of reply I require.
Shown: value=20 unit=mL
